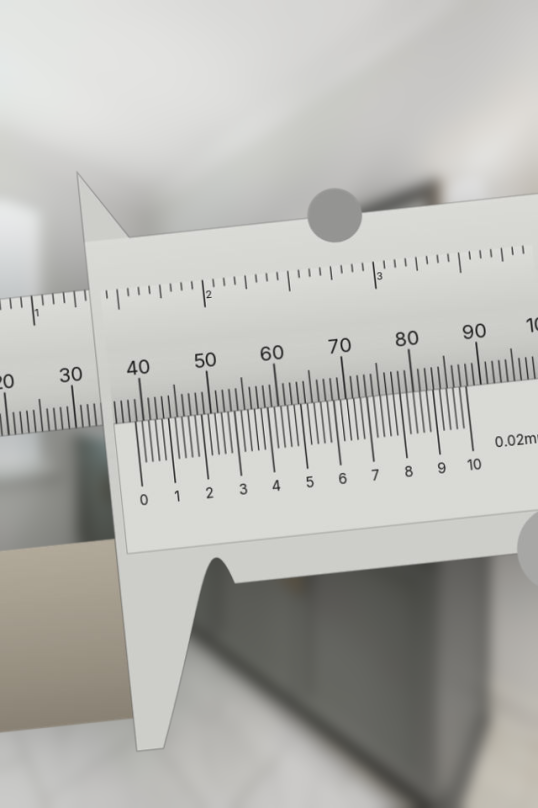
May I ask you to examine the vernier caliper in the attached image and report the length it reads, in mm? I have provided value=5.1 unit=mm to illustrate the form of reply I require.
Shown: value=38.8 unit=mm
